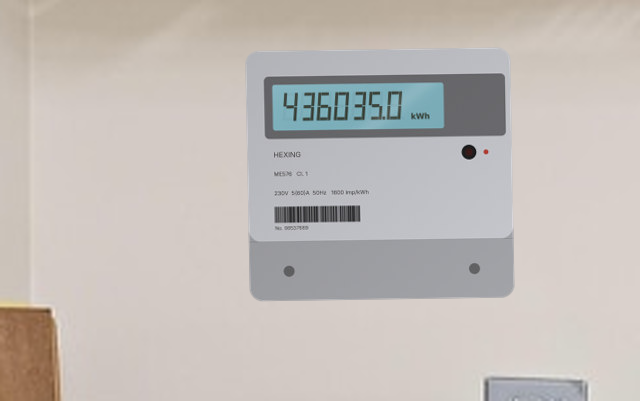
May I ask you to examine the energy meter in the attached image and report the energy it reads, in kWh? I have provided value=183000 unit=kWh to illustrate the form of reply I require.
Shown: value=436035.0 unit=kWh
